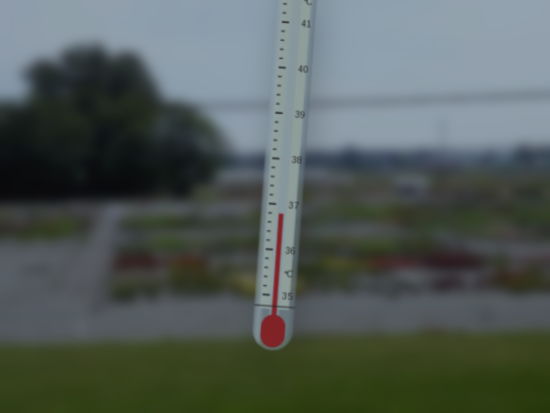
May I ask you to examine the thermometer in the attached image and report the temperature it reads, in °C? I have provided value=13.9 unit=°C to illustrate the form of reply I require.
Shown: value=36.8 unit=°C
